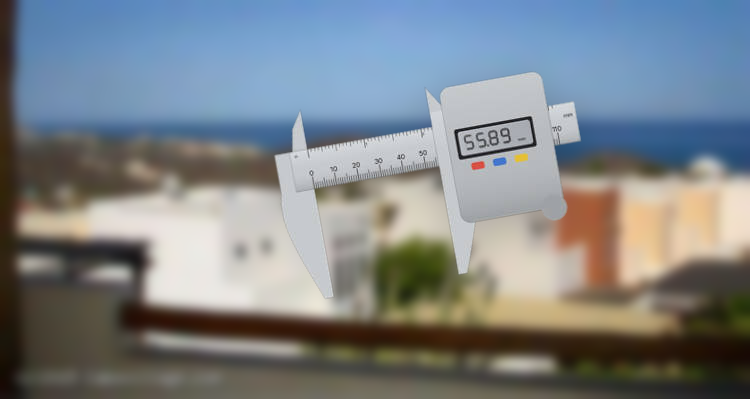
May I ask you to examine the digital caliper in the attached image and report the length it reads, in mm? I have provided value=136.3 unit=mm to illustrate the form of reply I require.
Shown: value=55.89 unit=mm
